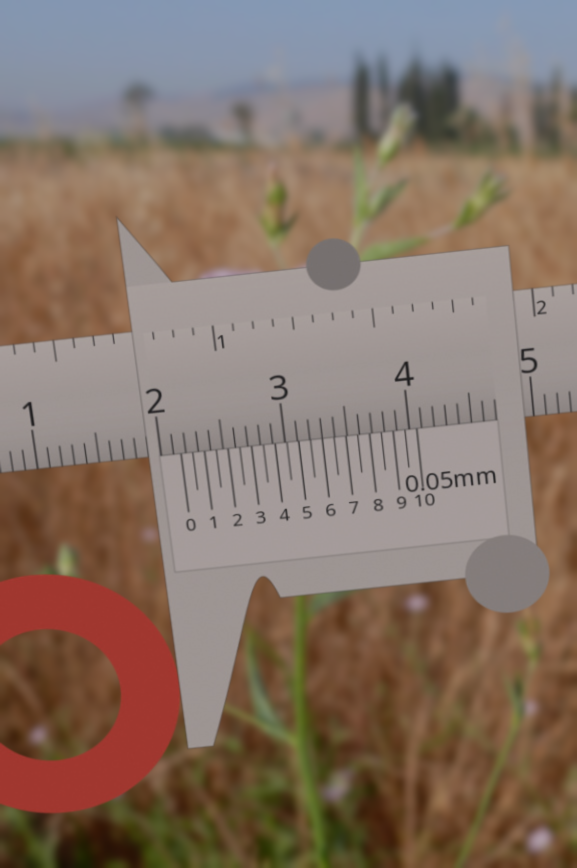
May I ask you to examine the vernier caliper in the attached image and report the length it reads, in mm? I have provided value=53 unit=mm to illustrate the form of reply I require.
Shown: value=21.6 unit=mm
